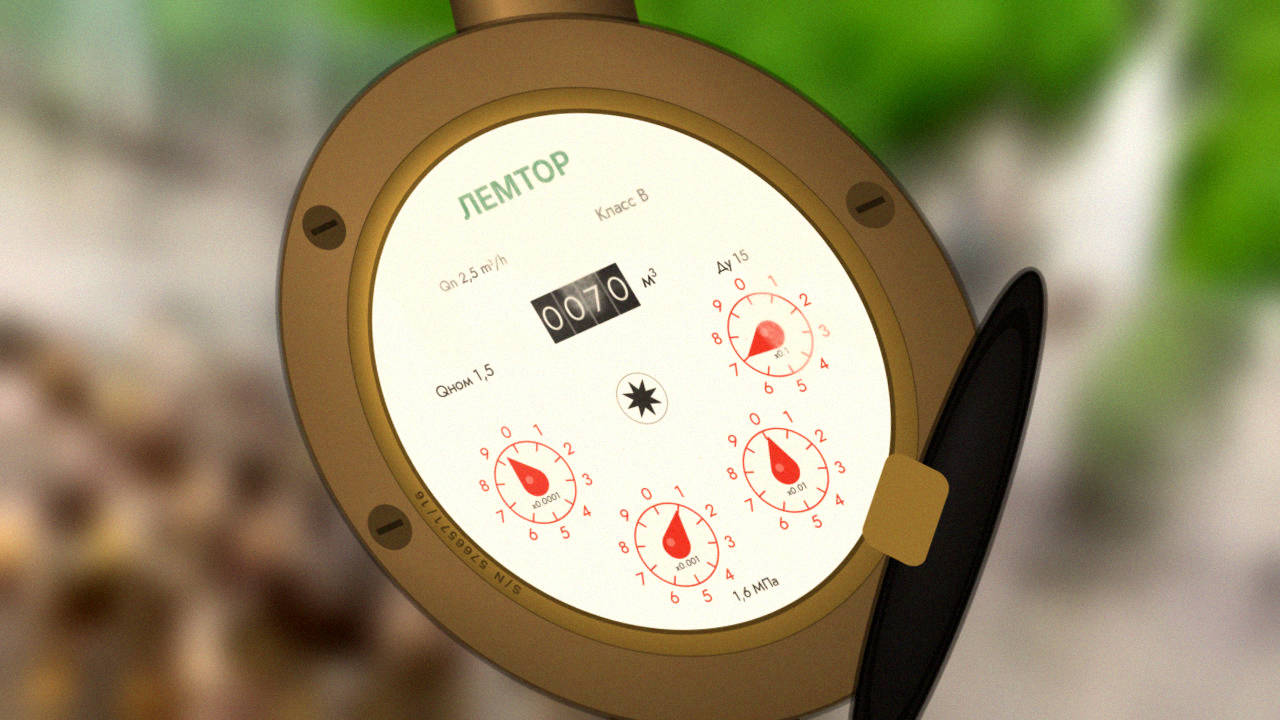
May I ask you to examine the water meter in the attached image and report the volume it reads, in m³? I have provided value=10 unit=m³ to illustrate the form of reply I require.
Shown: value=70.7009 unit=m³
